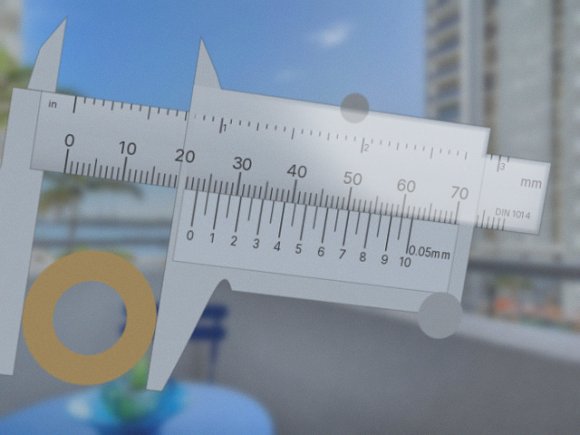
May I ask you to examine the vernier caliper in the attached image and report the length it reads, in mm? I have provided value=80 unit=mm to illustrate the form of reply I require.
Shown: value=23.0 unit=mm
